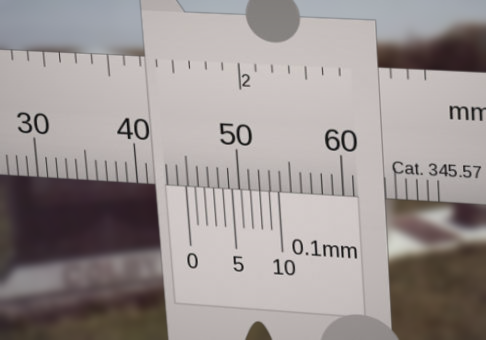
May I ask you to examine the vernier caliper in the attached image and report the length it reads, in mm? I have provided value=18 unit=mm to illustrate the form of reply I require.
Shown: value=44.8 unit=mm
